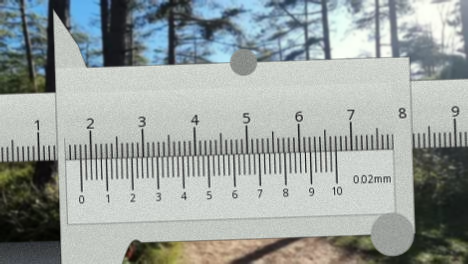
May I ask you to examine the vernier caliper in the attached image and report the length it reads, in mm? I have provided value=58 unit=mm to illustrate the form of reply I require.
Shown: value=18.0 unit=mm
